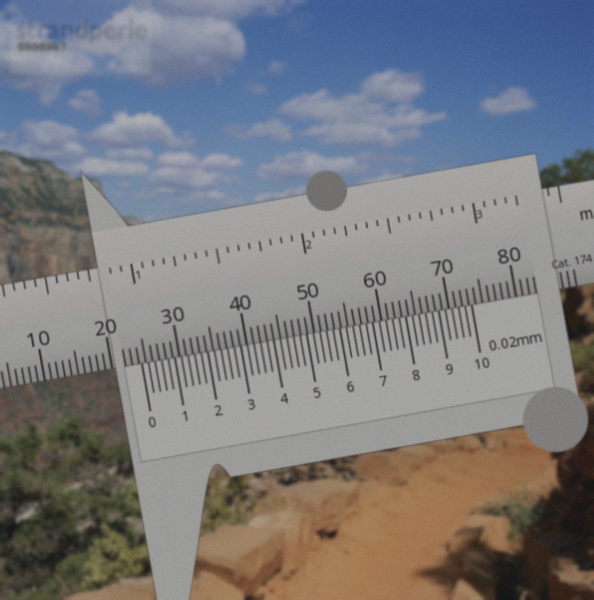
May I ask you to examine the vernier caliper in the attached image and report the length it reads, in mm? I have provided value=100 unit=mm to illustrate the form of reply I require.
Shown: value=24.4 unit=mm
